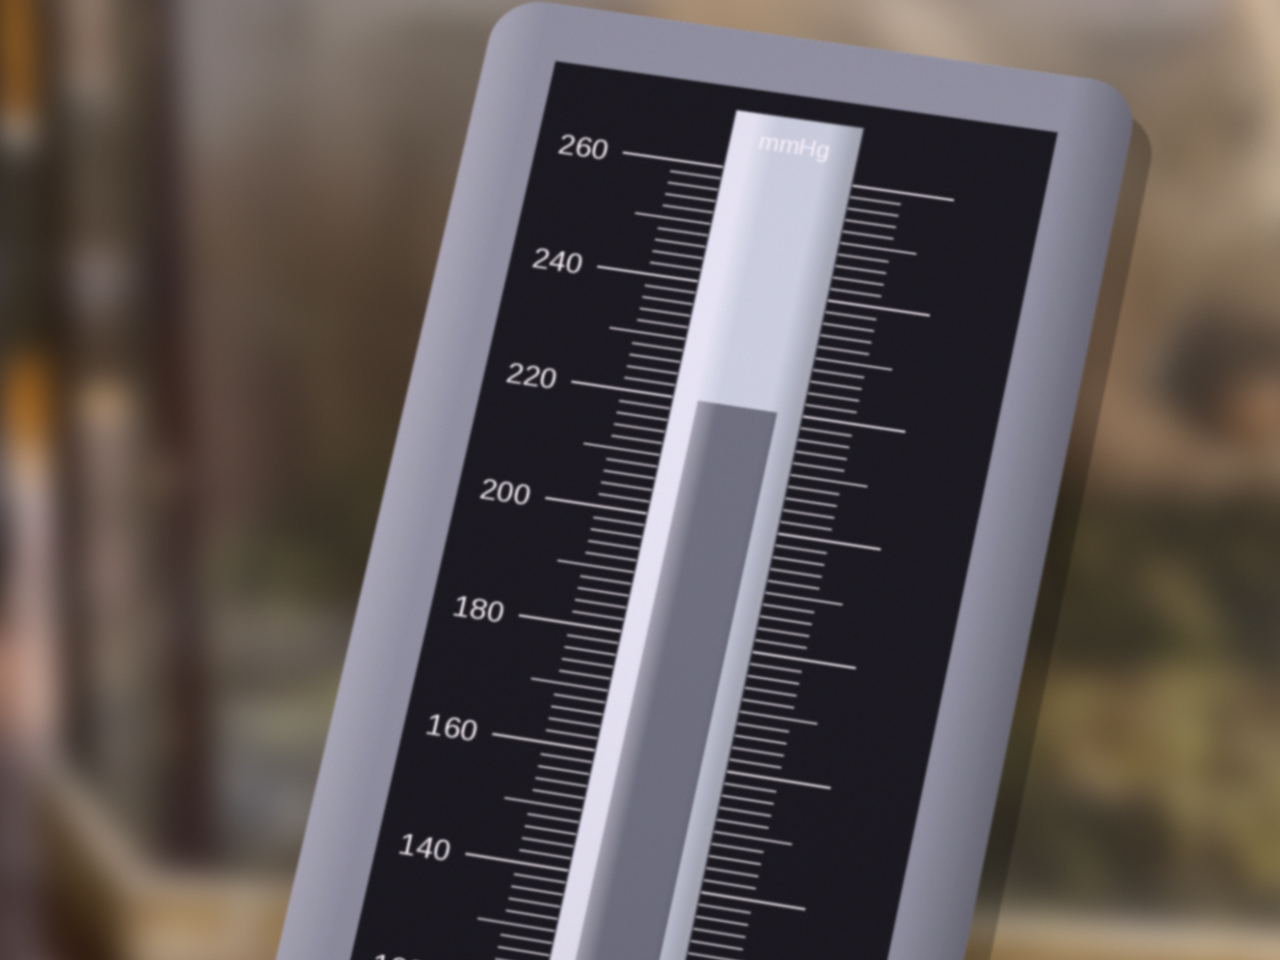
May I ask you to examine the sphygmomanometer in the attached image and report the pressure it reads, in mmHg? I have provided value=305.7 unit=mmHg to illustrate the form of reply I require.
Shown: value=220 unit=mmHg
